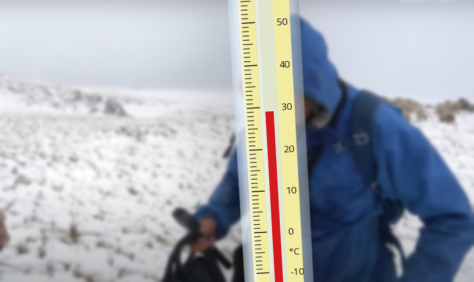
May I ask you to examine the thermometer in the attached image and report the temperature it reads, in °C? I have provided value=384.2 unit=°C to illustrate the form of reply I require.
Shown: value=29 unit=°C
